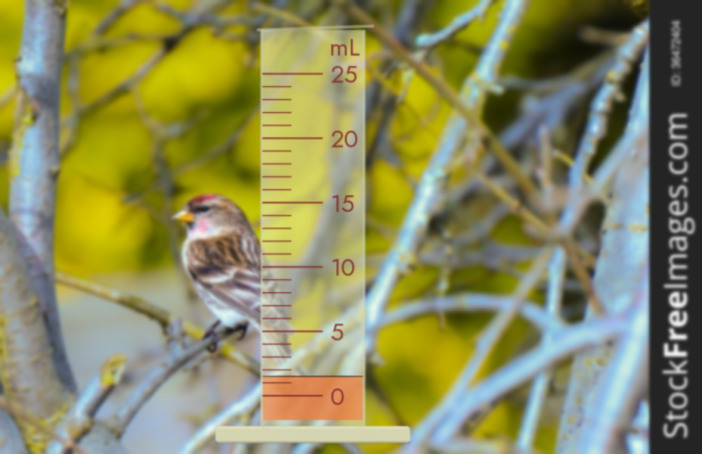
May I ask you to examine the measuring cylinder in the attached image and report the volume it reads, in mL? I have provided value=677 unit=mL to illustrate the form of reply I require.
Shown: value=1.5 unit=mL
